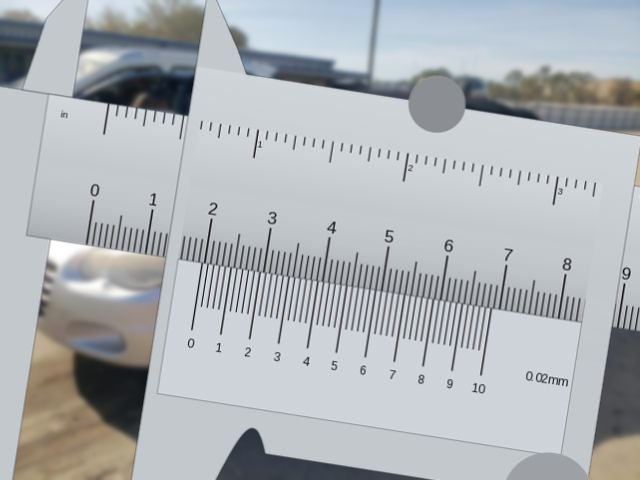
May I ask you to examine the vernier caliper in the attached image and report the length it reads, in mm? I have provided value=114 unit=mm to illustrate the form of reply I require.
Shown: value=19.6 unit=mm
